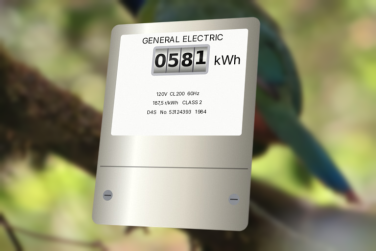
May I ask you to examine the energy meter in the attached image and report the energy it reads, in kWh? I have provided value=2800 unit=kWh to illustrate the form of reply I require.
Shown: value=581 unit=kWh
